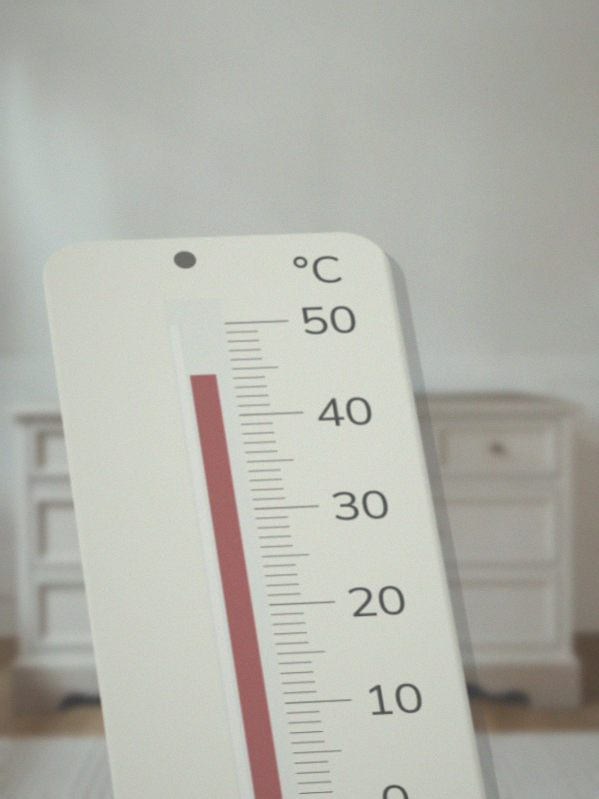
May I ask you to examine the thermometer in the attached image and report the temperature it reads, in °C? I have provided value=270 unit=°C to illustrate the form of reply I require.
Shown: value=44.5 unit=°C
